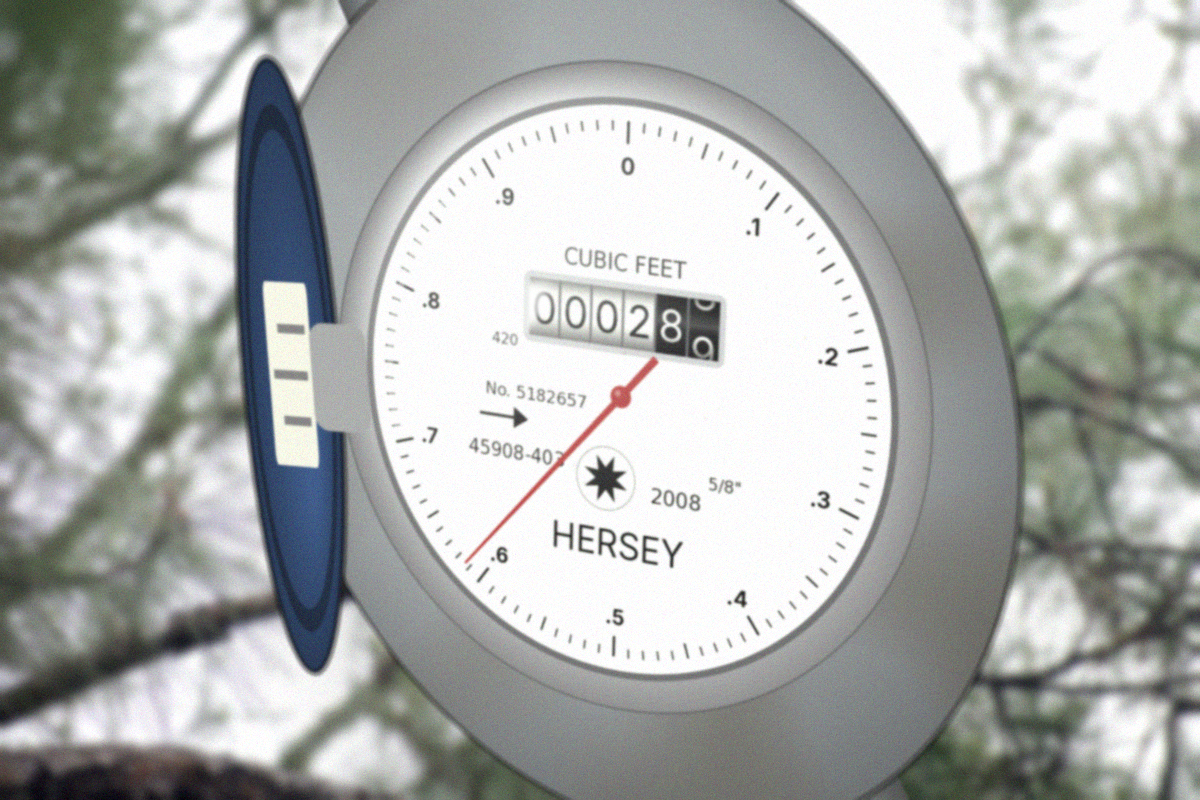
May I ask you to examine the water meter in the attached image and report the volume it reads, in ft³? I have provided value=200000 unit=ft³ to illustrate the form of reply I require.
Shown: value=288.61 unit=ft³
